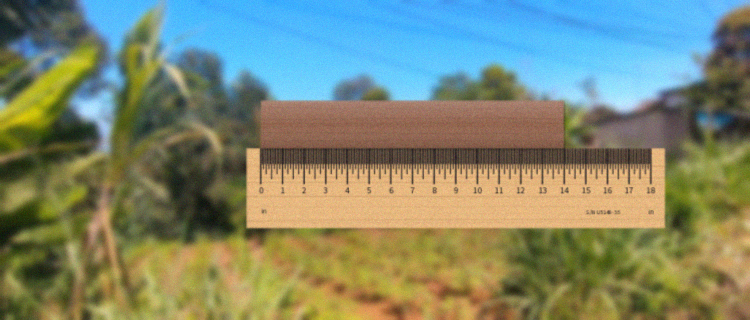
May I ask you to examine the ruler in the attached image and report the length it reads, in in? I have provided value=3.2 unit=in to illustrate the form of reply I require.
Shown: value=14 unit=in
